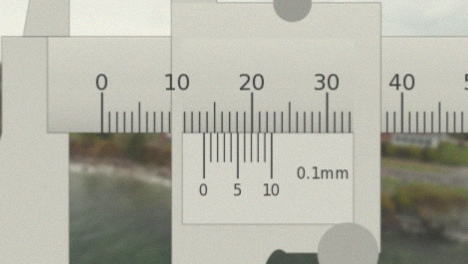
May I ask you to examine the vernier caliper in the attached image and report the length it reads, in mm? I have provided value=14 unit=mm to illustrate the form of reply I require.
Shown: value=13.6 unit=mm
